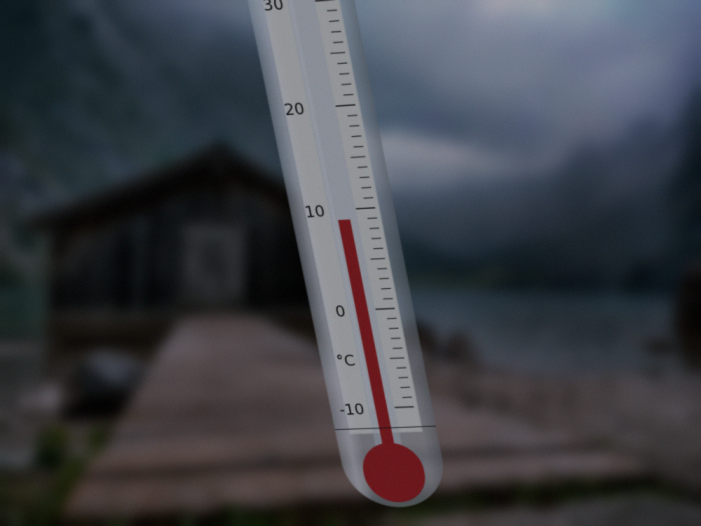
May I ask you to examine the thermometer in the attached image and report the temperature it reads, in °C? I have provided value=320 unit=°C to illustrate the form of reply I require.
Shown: value=9 unit=°C
